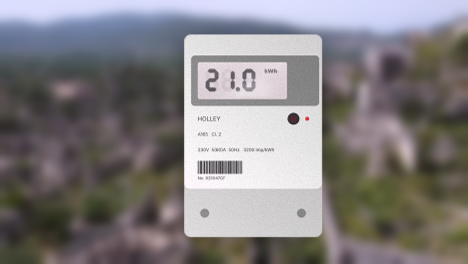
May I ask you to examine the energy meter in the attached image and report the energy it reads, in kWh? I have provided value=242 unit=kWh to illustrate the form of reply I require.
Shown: value=21.0 unit=kWh
